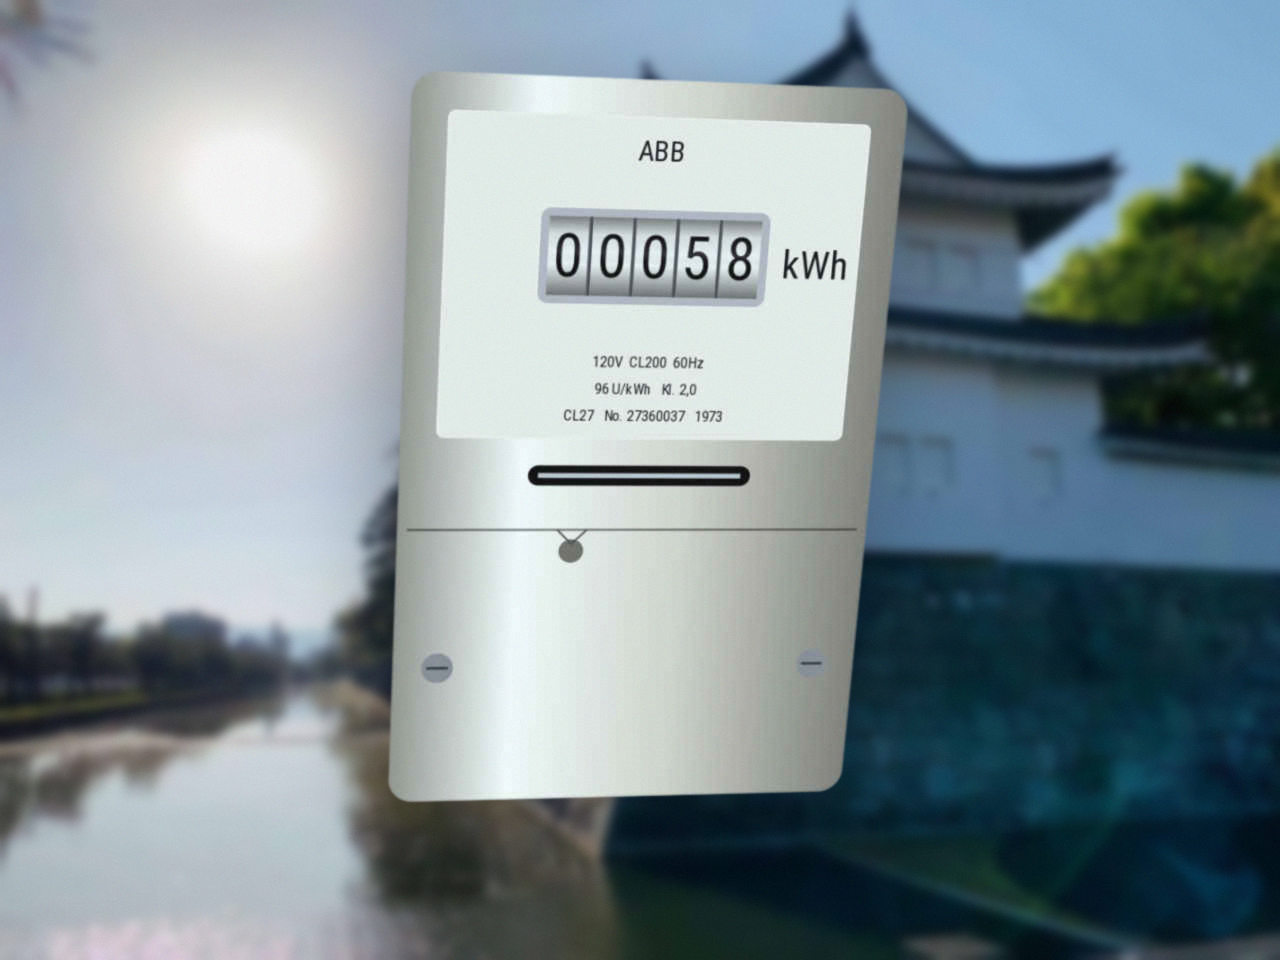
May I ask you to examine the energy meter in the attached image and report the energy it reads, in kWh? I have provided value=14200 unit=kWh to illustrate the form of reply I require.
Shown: value=58 unit=kWh
